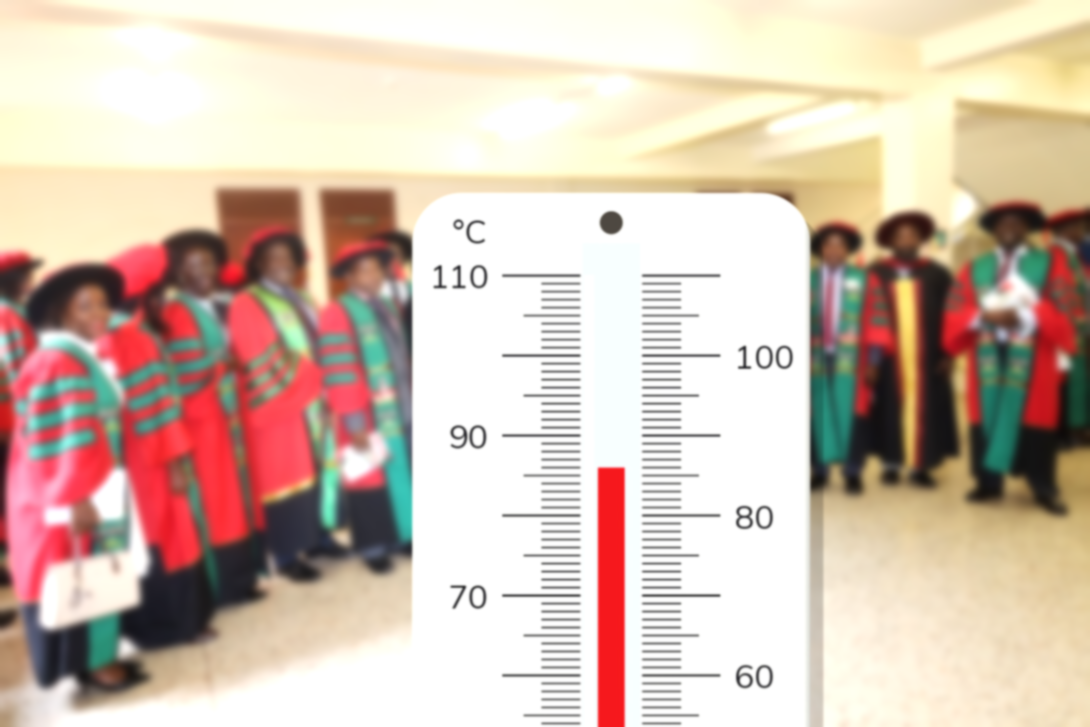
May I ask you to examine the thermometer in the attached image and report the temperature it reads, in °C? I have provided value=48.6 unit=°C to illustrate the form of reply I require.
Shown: value=86 unit=°C
